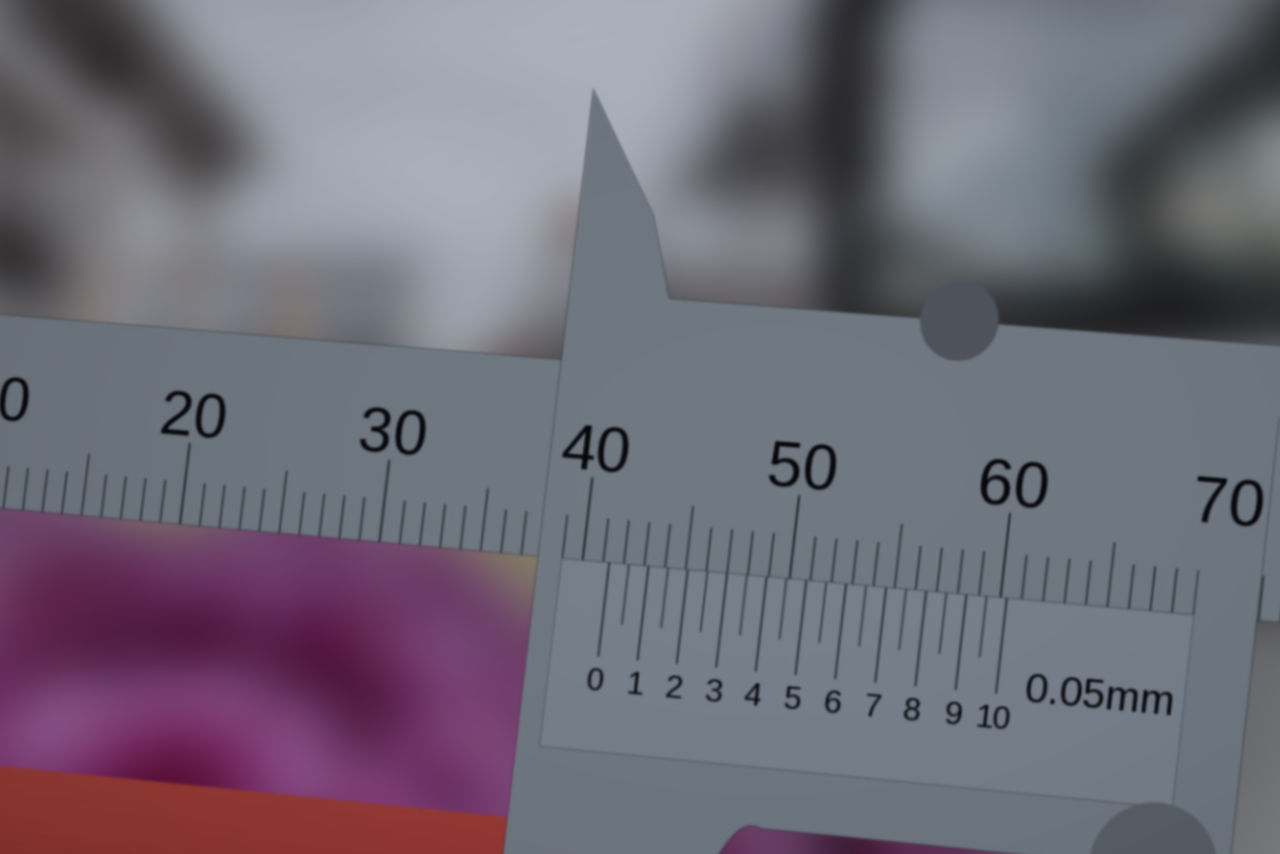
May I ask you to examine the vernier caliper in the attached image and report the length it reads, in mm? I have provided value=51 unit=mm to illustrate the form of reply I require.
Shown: value=41.3 unit=mm
